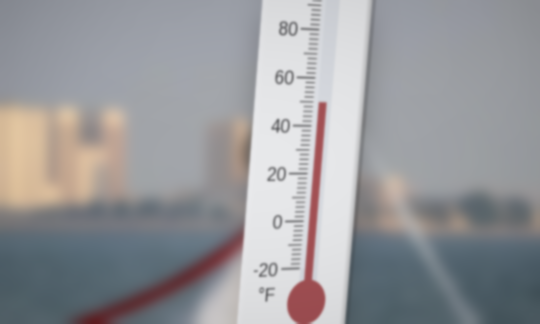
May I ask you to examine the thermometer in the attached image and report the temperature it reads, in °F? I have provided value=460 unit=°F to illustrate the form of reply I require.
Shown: value=50 unit=°F
